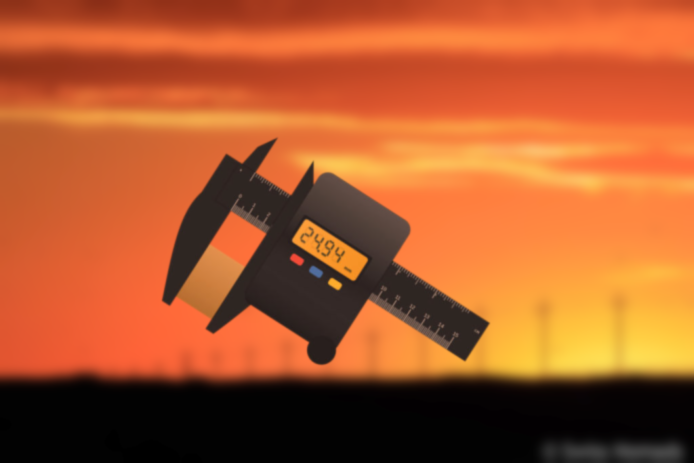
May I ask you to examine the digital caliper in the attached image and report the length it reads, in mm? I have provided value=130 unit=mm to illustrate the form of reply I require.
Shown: value=24.94 unit=mm
